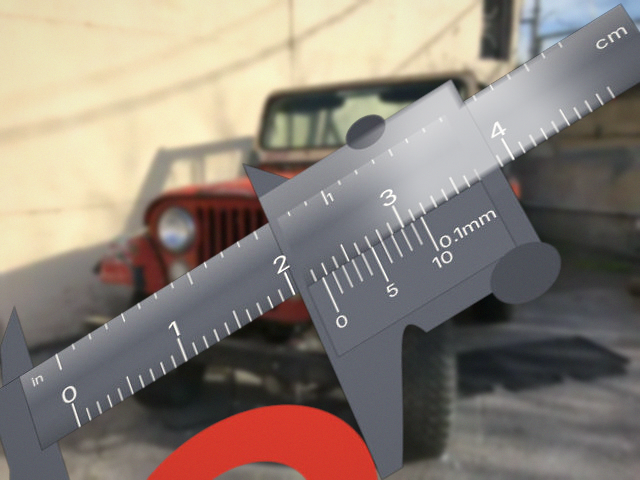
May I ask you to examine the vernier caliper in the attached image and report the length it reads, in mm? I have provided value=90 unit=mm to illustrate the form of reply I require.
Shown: value=22.6 unit=mm
